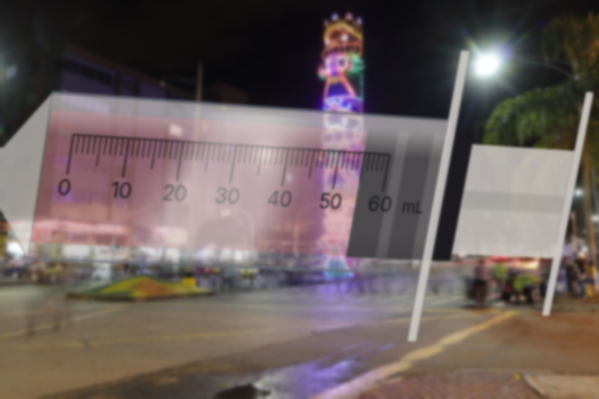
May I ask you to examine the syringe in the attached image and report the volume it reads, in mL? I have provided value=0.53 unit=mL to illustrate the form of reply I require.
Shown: value=55 unit=mL
